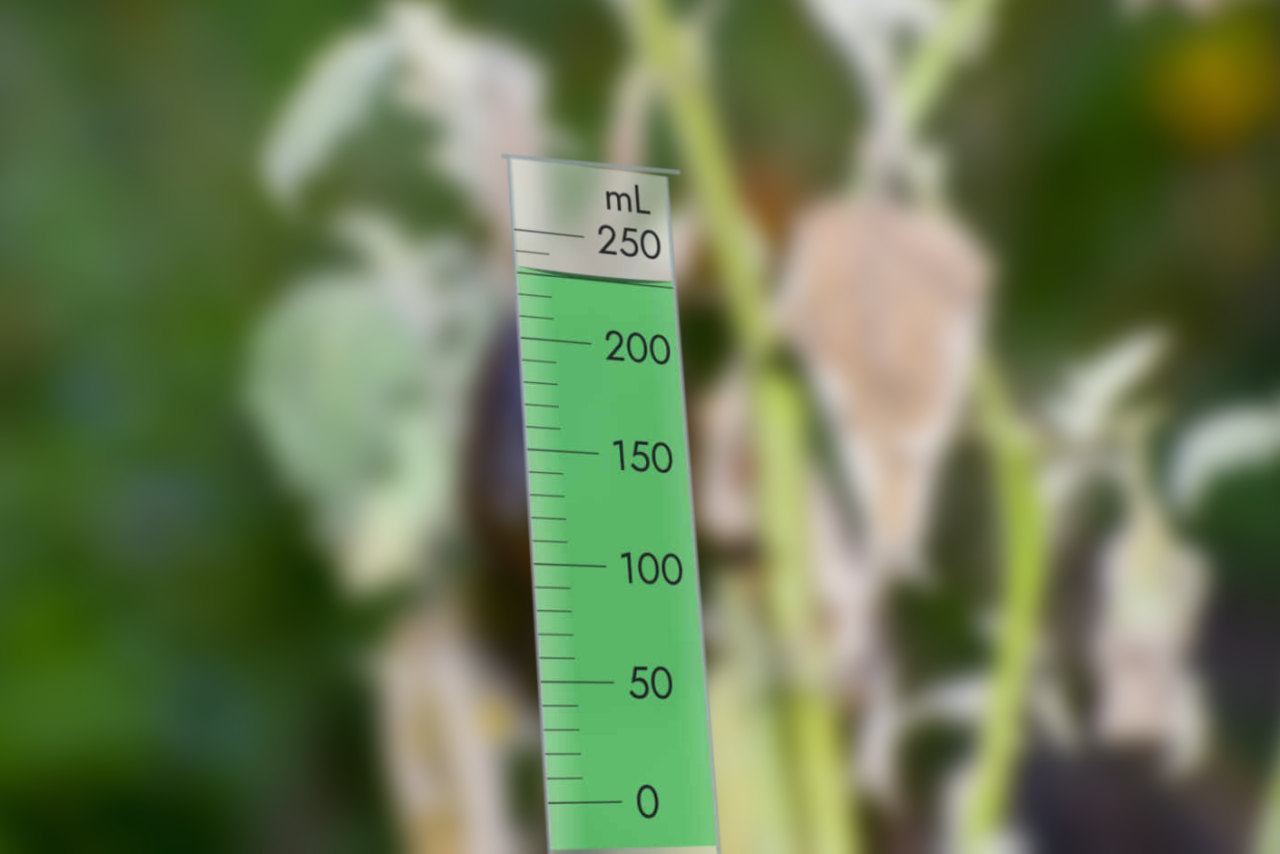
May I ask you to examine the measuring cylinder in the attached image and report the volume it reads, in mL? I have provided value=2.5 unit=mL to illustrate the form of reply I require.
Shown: value=230 unit=mL
